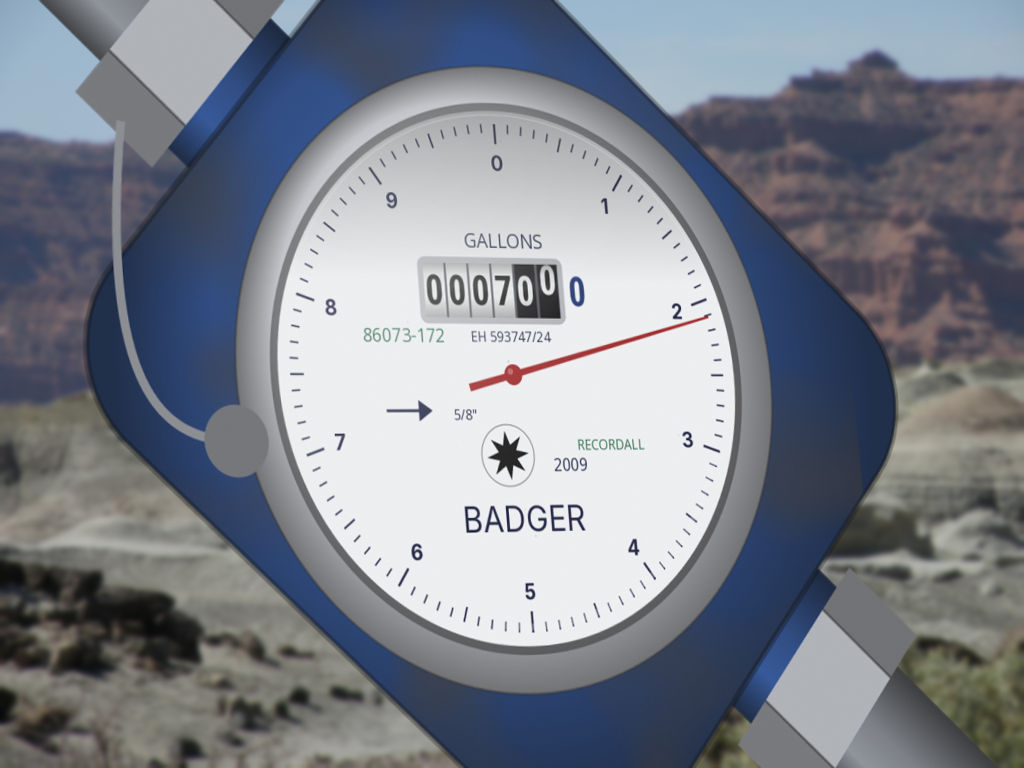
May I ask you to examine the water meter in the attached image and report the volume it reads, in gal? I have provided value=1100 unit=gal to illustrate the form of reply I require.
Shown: value=7002.1 unit=gal
